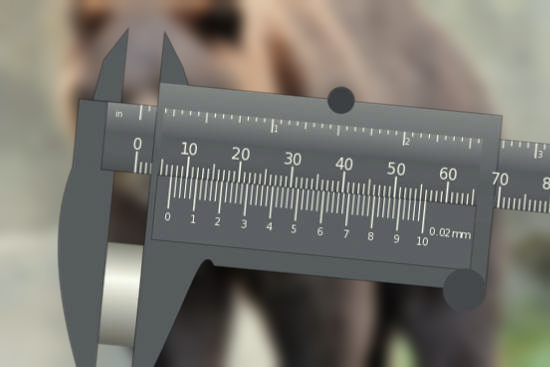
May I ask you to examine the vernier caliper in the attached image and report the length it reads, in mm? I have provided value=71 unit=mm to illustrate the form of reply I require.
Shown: value=7.0 unit=mm
